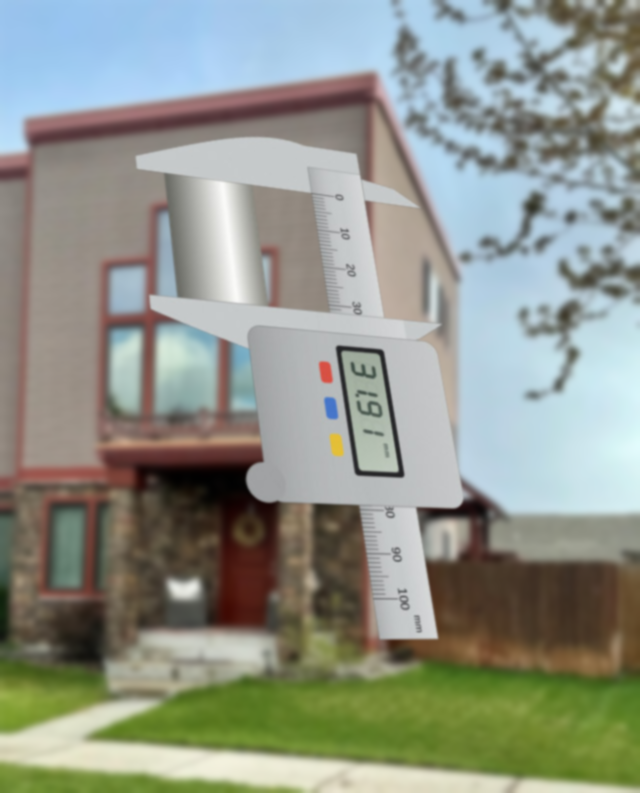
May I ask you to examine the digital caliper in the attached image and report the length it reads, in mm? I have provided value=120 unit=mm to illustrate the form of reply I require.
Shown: value=31.91 unit=mm
